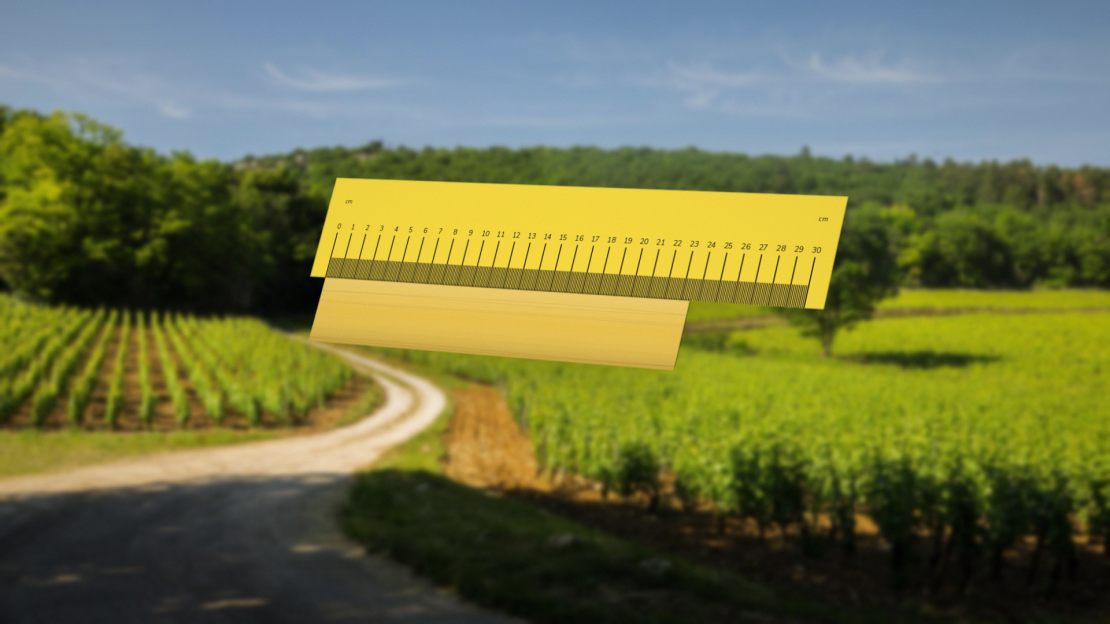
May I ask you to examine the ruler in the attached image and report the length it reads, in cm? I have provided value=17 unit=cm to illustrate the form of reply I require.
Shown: value=23.5 unit=cm
